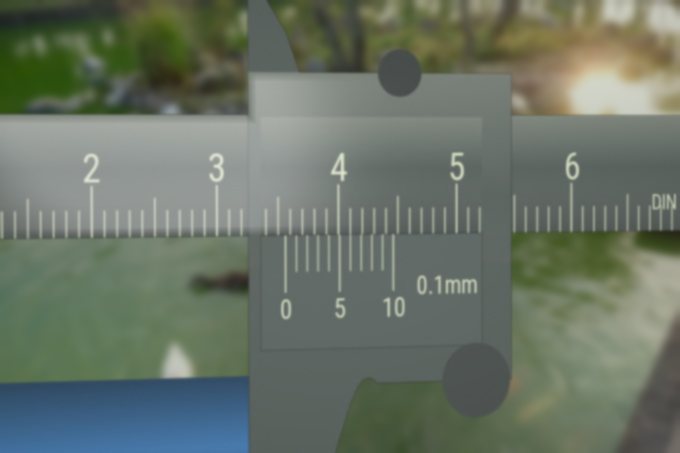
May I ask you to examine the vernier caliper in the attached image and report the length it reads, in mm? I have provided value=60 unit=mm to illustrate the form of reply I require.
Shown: value=35.6 unit=mm
